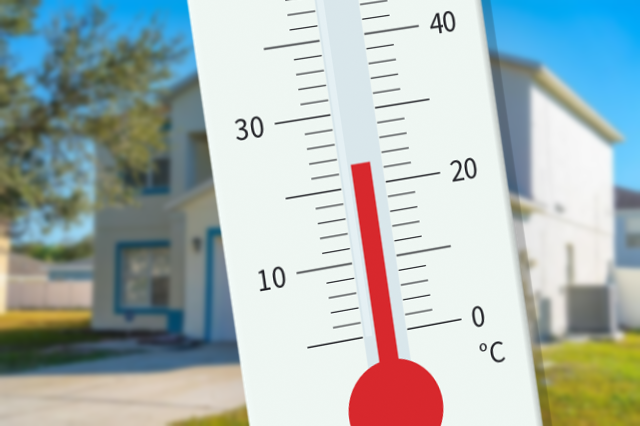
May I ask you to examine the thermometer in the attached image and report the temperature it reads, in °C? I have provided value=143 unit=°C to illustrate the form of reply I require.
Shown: value=23 unit=°C
